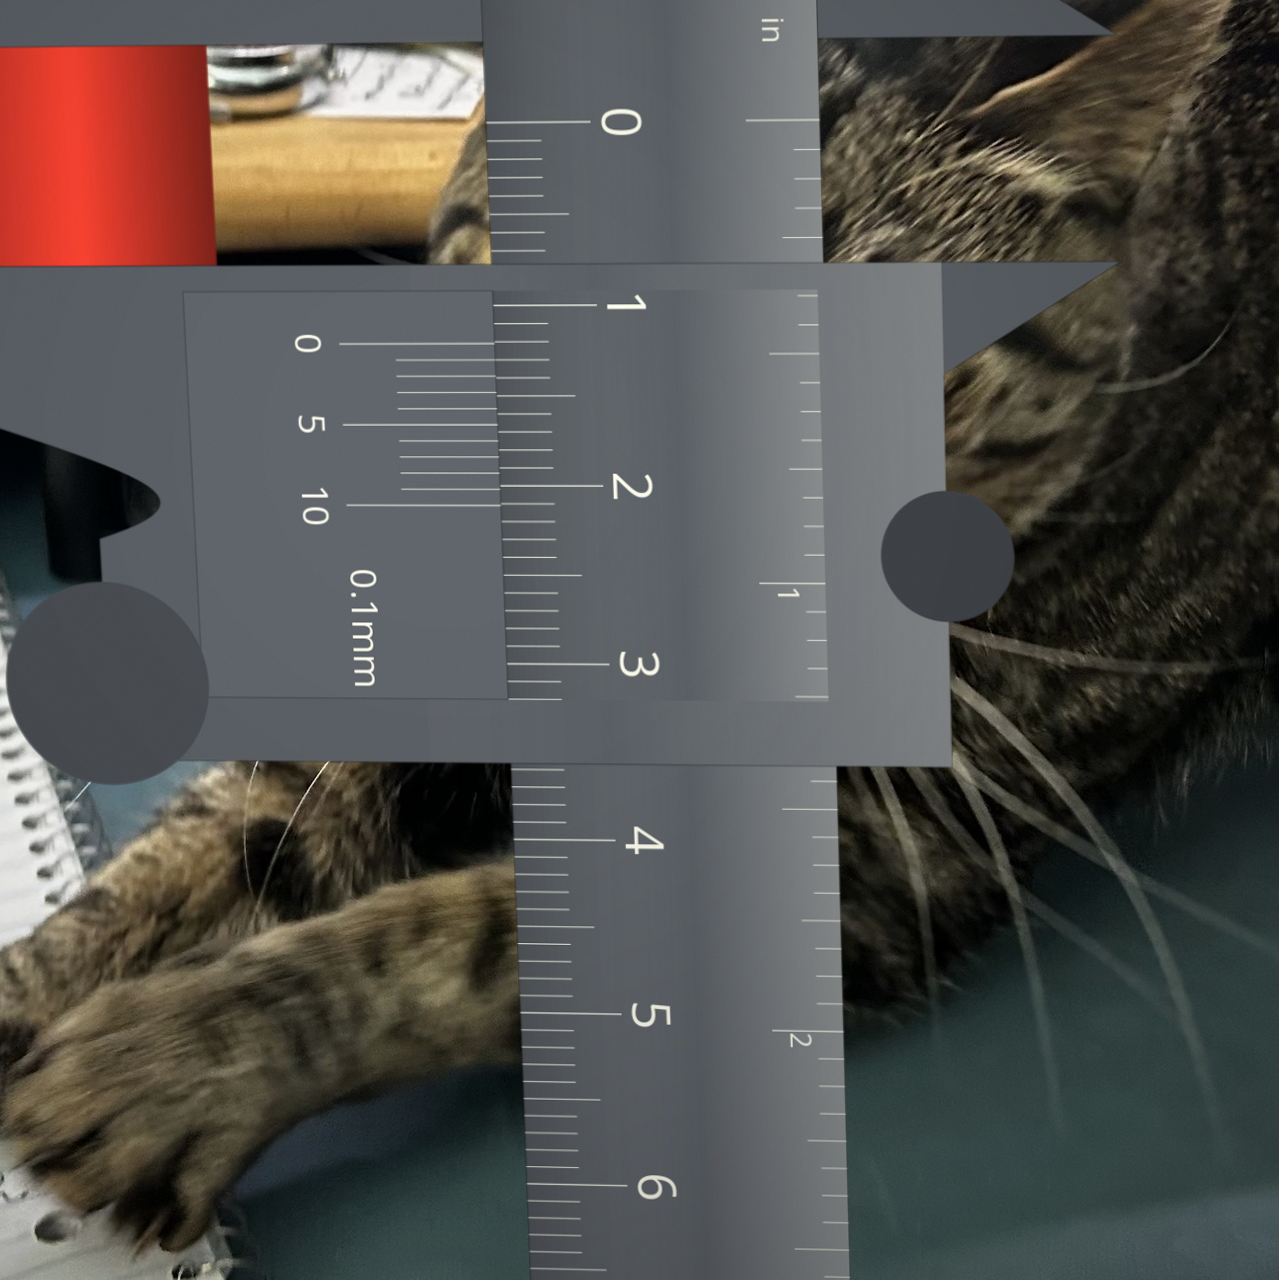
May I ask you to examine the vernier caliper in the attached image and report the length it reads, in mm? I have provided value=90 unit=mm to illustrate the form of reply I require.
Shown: value=12.1 unit=mm
